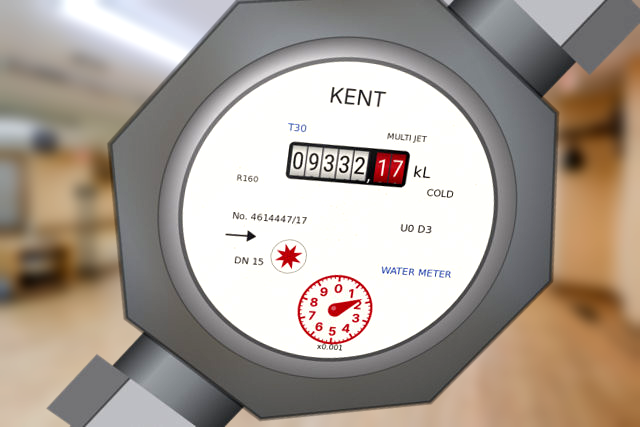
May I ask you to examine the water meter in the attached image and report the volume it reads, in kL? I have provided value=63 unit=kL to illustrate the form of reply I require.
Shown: value=9332.171 unit=kL
